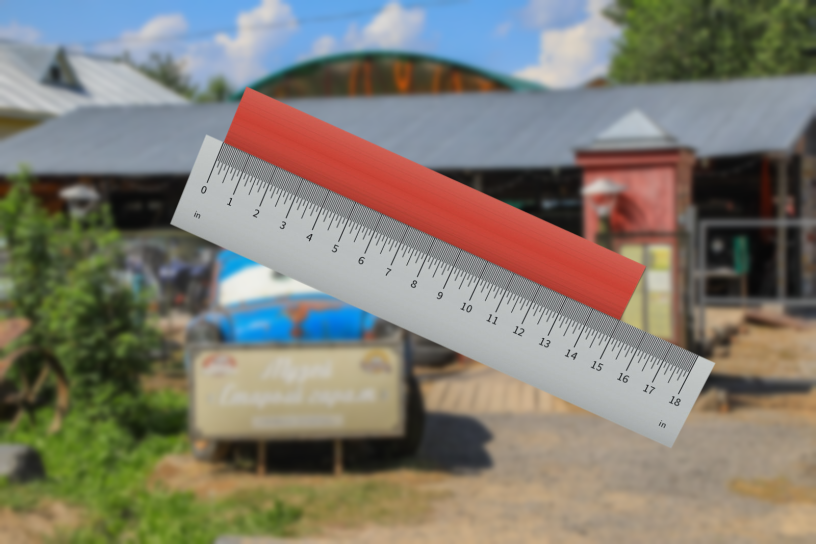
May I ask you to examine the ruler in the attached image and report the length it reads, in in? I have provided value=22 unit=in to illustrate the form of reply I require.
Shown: value=15 unit=in
